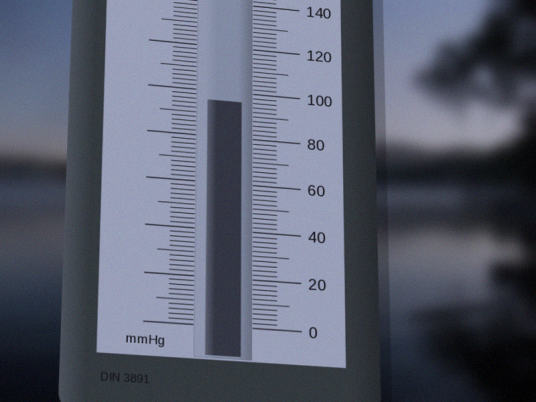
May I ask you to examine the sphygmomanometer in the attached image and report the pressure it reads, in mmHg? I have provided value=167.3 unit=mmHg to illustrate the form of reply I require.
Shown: value=96 unit=mmHg
